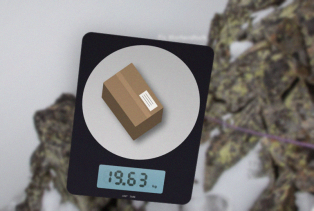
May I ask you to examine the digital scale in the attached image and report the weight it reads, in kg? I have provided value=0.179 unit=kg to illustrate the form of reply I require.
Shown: value=19.63 unit=kg
